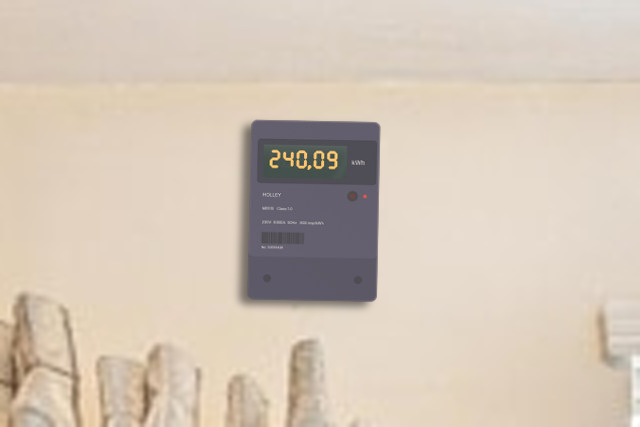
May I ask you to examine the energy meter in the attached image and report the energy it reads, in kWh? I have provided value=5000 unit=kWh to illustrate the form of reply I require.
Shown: value=240.09 unit=kWh
